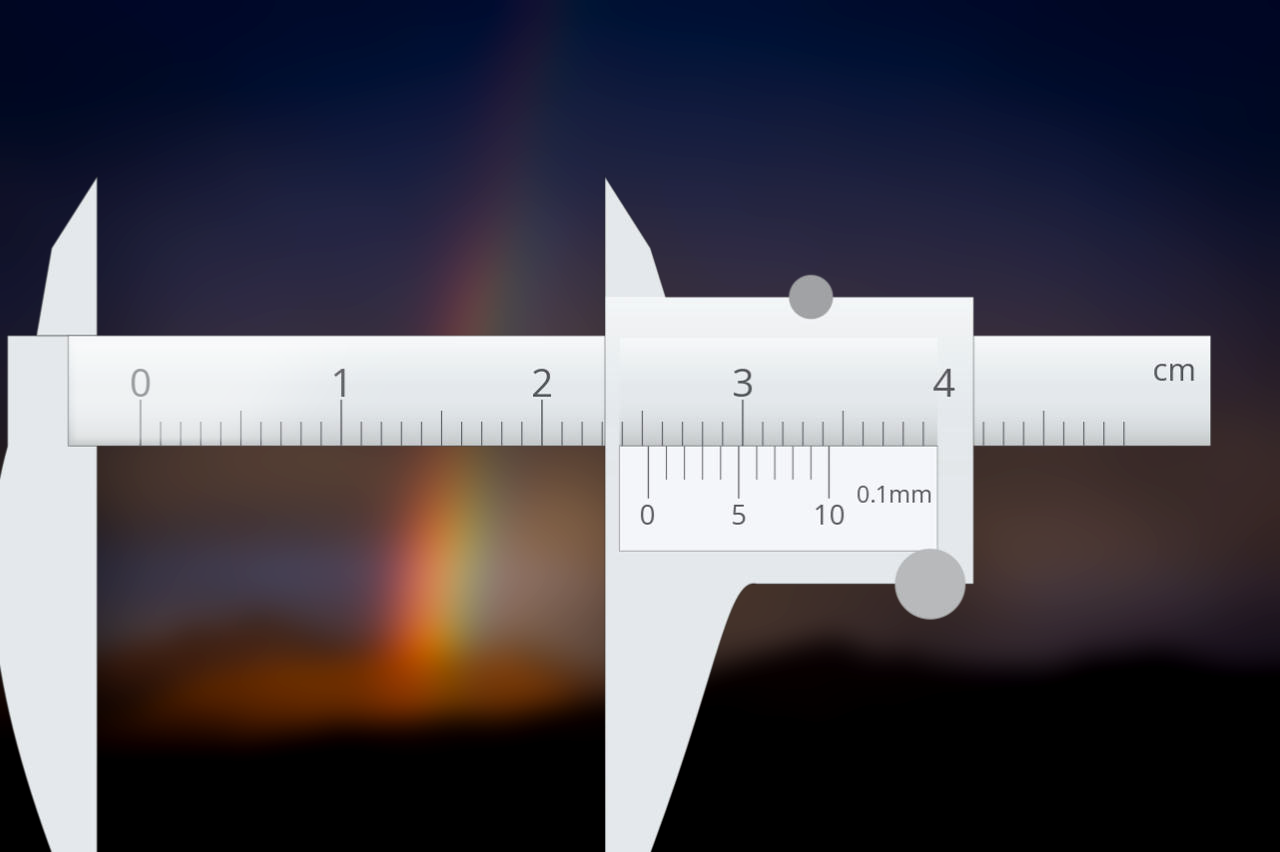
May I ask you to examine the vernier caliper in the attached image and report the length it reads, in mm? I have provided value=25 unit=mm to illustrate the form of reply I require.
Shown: value=25.3 unit=mm
